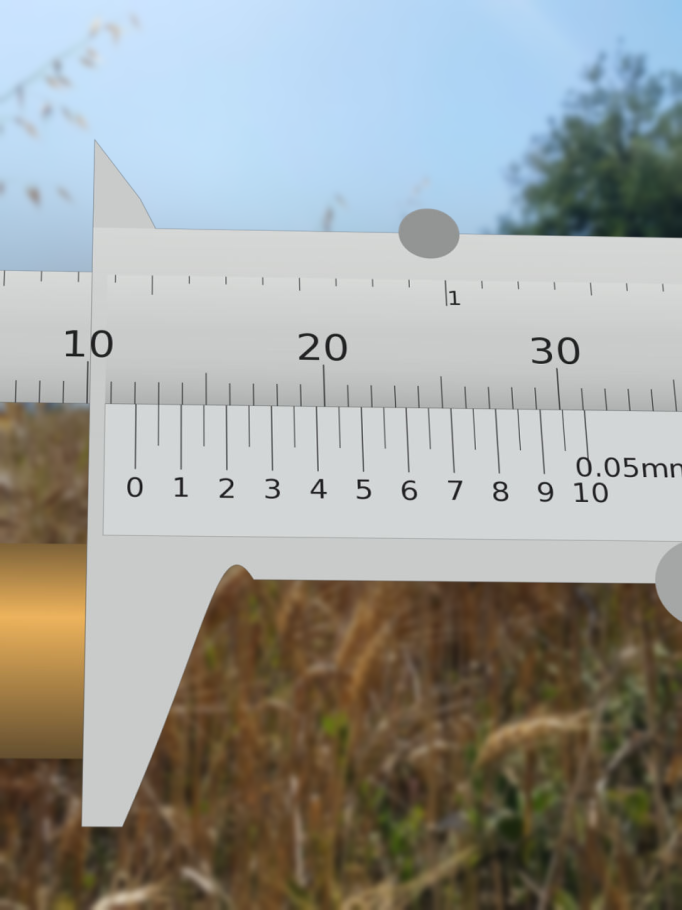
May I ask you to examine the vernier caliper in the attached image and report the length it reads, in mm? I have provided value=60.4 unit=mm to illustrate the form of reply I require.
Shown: value=12.05 unit=mm
